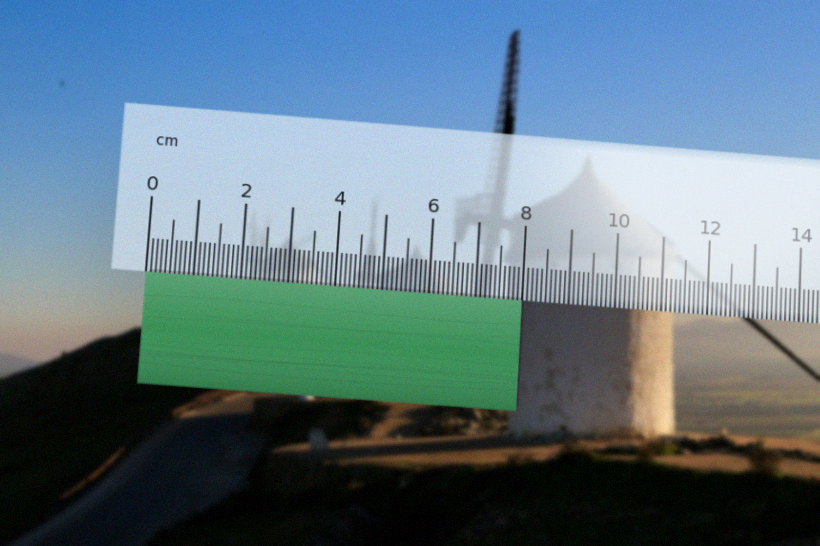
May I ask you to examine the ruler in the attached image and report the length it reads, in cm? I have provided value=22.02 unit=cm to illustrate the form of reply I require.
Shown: value=8 unit=cm
